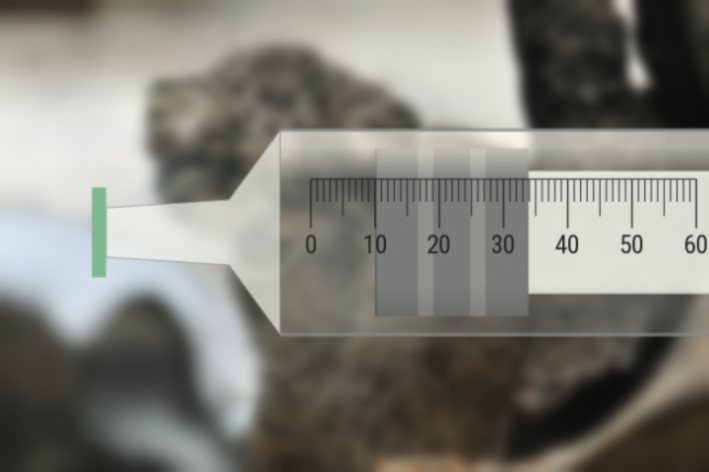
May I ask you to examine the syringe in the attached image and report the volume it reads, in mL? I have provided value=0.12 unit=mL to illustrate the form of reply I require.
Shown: value=10 unit=mL
